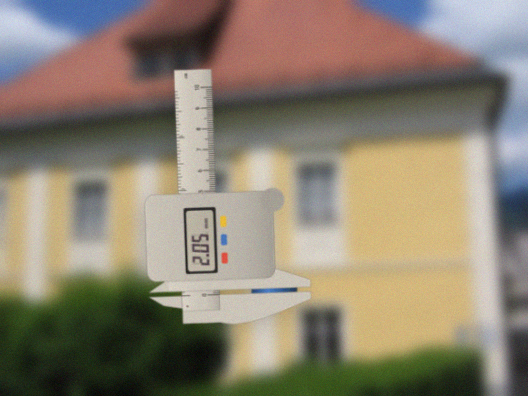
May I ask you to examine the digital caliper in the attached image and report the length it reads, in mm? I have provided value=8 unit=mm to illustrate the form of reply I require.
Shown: value=2.05 unit=mm
